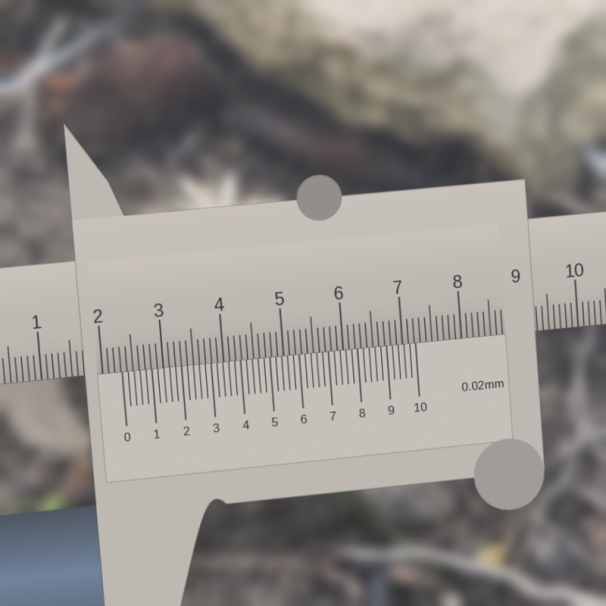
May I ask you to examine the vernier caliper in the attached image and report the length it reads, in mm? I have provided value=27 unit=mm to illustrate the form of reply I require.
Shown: value=23.2 unit=mm
